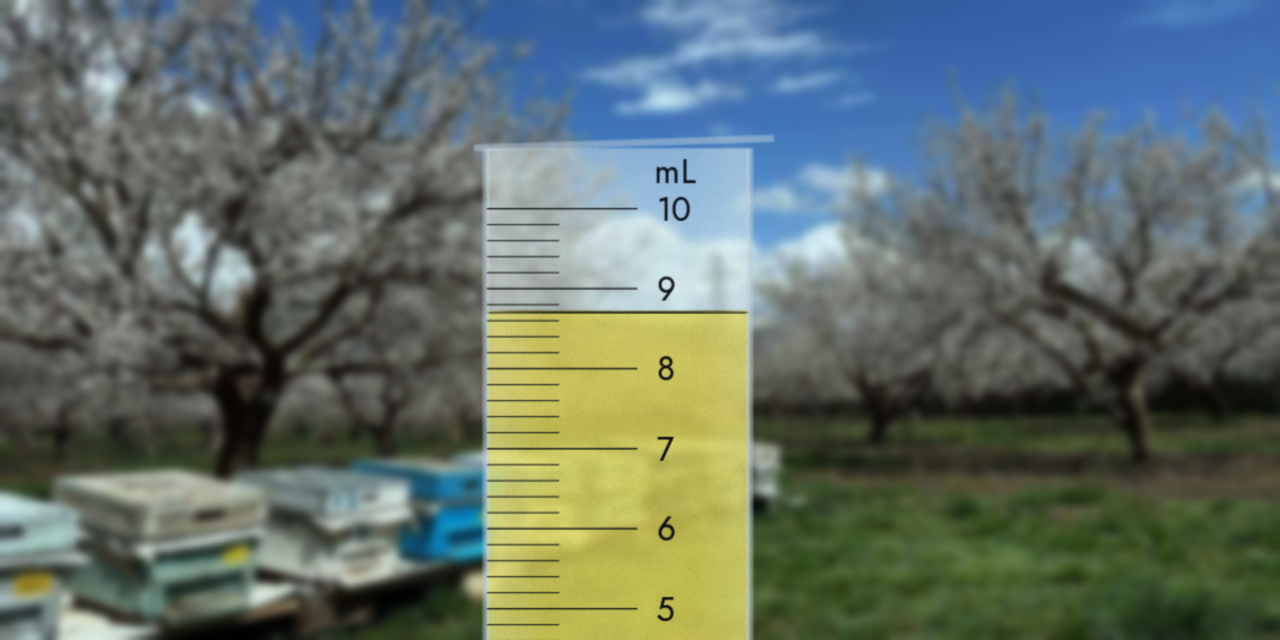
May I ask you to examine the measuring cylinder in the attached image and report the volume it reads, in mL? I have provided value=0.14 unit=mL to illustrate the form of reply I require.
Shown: value=8.7 unit=mL
